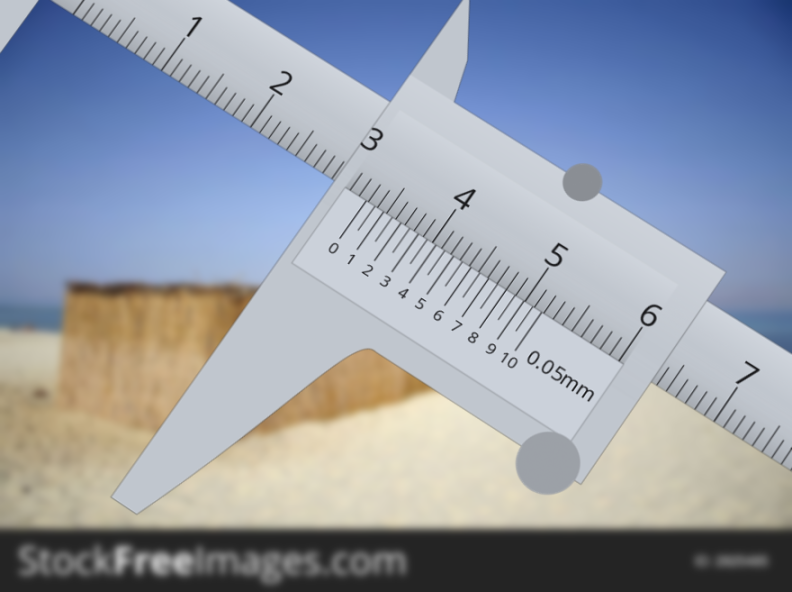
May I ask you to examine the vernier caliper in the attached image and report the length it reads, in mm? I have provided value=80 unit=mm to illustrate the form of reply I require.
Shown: value=32.8 unit=mm
